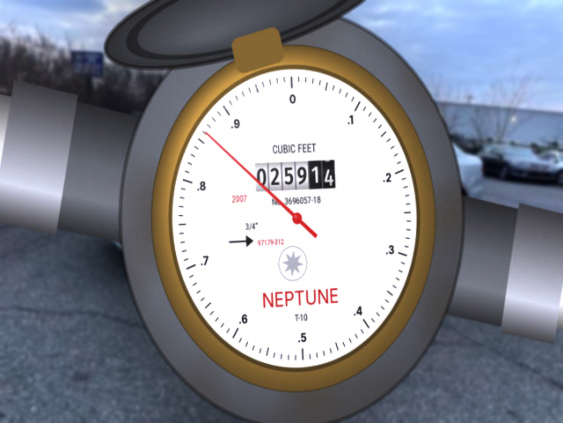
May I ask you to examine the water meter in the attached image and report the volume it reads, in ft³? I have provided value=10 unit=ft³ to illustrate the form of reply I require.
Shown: value=25913.86 unit=ft³
